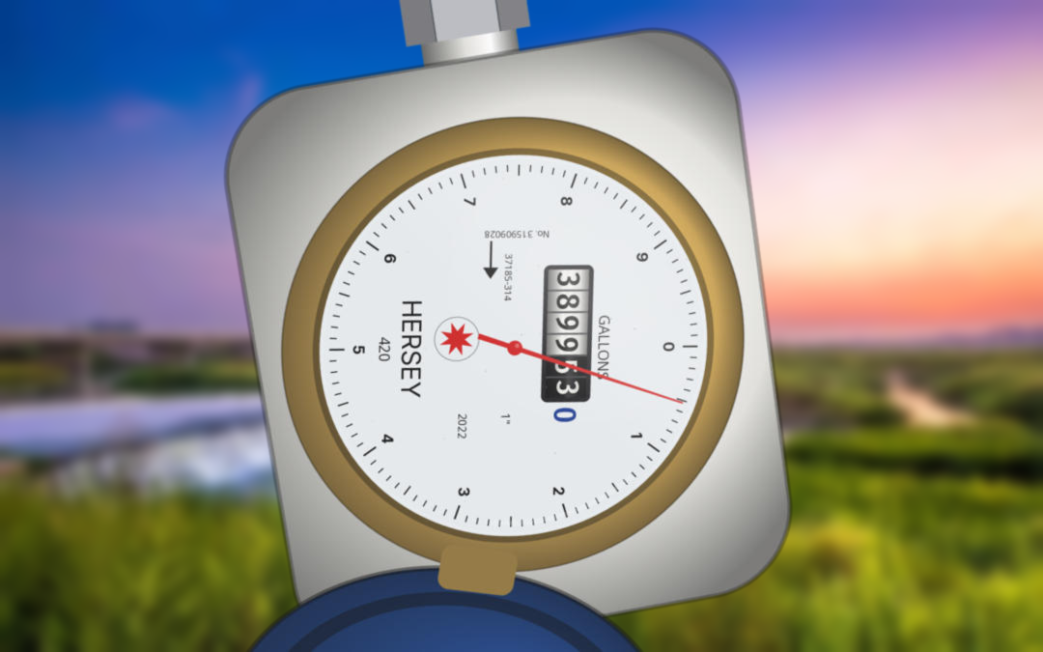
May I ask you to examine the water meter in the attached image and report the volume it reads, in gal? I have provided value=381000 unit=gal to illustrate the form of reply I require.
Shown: value=3899530.5 unit=gal
